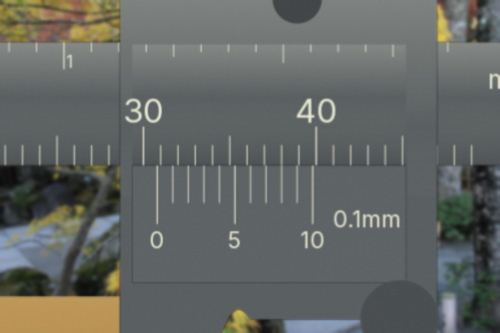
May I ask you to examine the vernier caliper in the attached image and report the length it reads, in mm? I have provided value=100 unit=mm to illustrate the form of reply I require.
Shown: value=30.8 unit=mm
